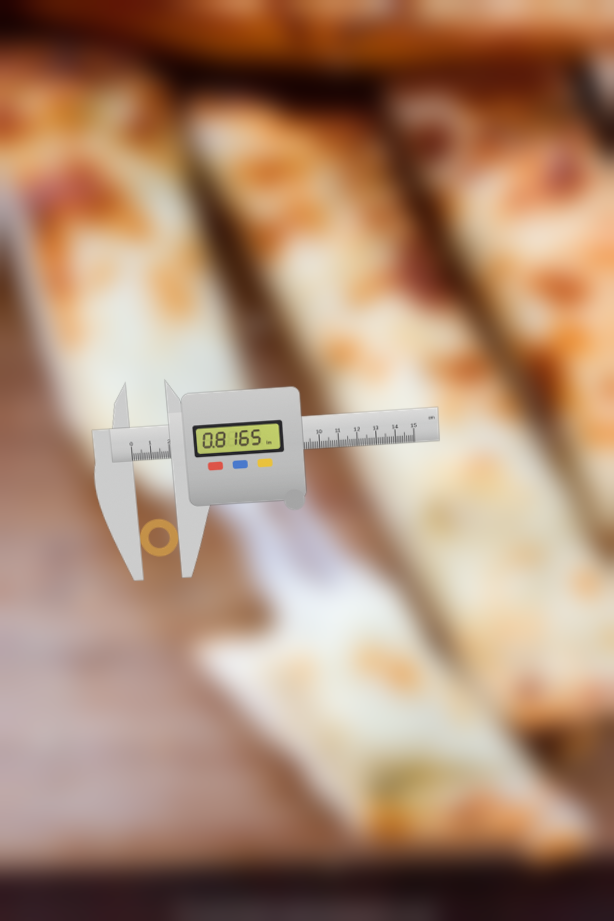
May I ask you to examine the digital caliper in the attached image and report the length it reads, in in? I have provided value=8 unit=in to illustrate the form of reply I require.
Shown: value=0.8165 unit=in
